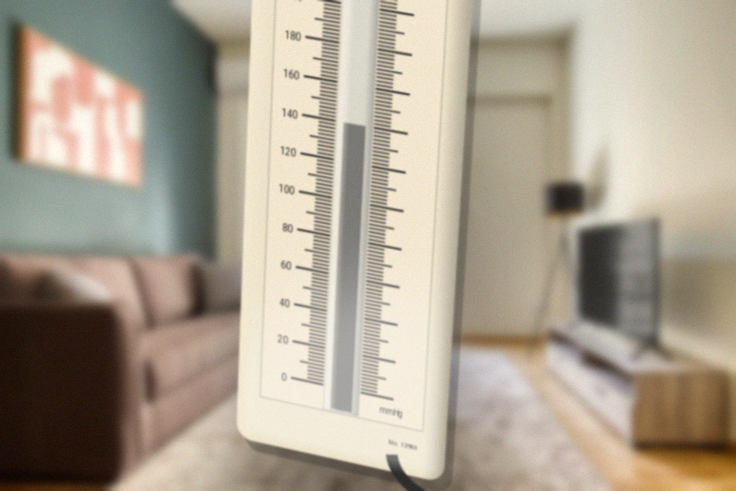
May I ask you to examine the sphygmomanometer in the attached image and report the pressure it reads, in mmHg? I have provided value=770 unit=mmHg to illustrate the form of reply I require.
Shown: value=140 unit=mmHg
